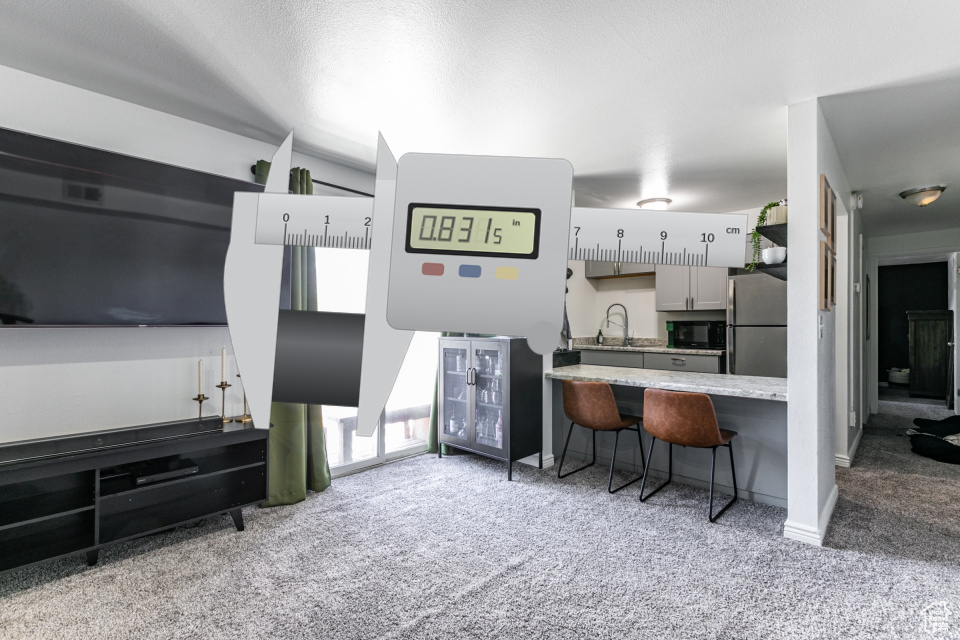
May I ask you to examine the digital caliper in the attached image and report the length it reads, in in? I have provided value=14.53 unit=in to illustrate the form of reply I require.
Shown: value=0.8315 unit=in
